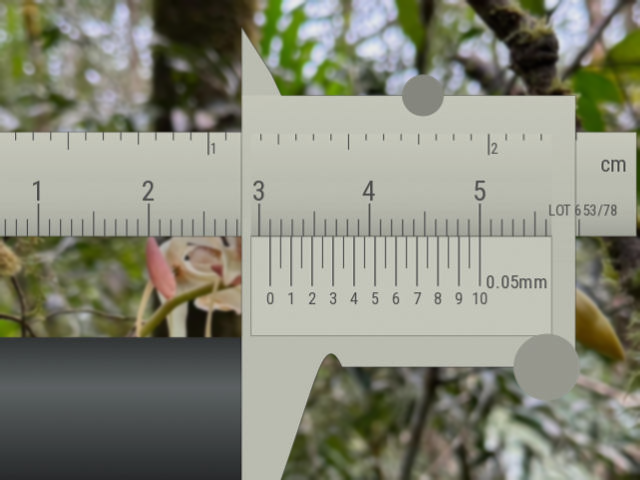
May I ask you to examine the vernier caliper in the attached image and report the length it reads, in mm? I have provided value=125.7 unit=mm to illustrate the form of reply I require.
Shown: value=31.0 unit=mm
